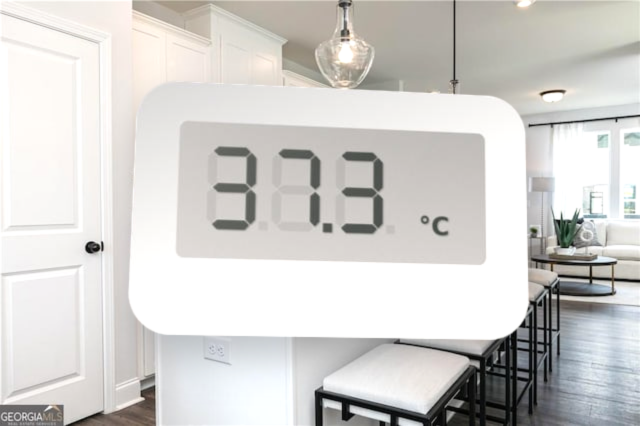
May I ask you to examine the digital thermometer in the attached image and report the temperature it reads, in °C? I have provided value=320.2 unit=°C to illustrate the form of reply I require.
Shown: value=37.3 unit=°C
